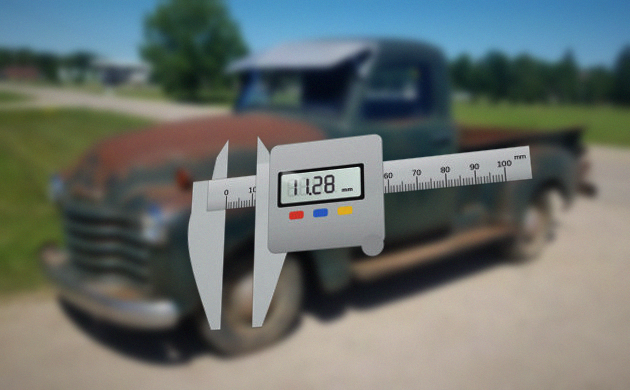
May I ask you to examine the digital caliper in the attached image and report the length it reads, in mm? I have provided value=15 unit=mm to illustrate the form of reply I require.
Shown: value=11.28 unit=mm
